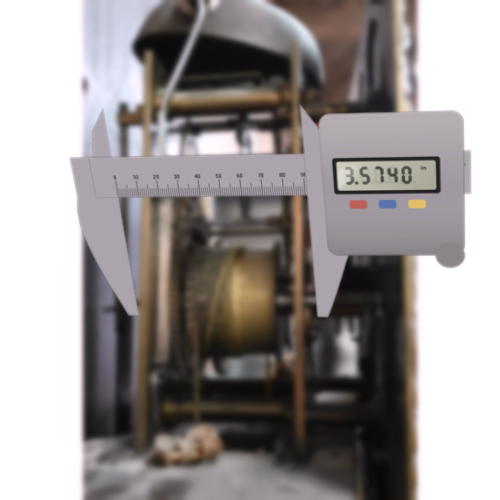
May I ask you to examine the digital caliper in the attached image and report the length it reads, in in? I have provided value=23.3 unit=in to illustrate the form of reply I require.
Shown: value=3.5740 unit=in
